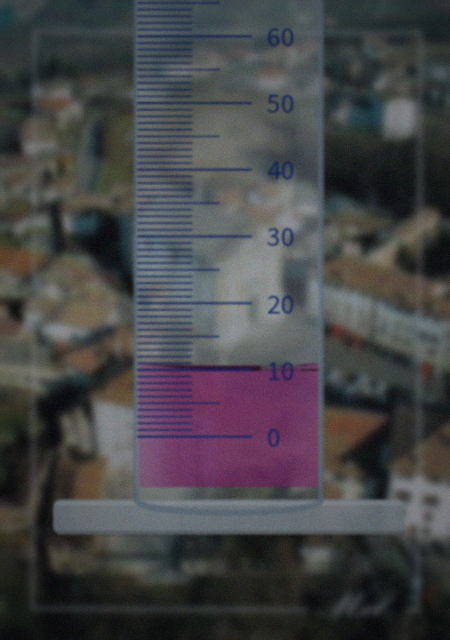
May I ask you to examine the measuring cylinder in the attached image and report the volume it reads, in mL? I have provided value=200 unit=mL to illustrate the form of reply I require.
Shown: value=10 unit=mL
